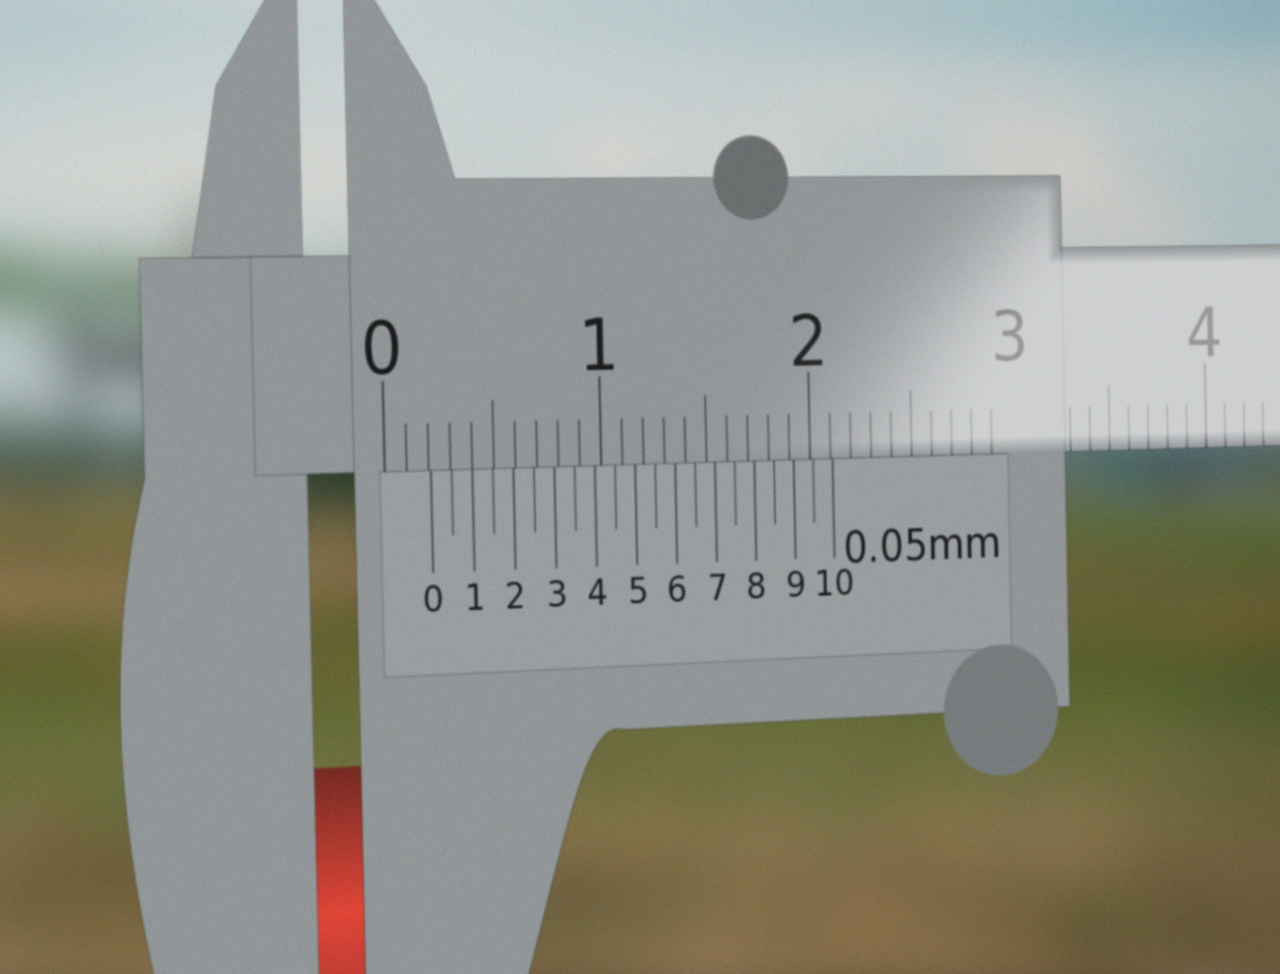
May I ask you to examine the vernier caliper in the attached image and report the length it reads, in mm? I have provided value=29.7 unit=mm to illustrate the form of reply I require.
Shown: value=2.1 unit=mm
